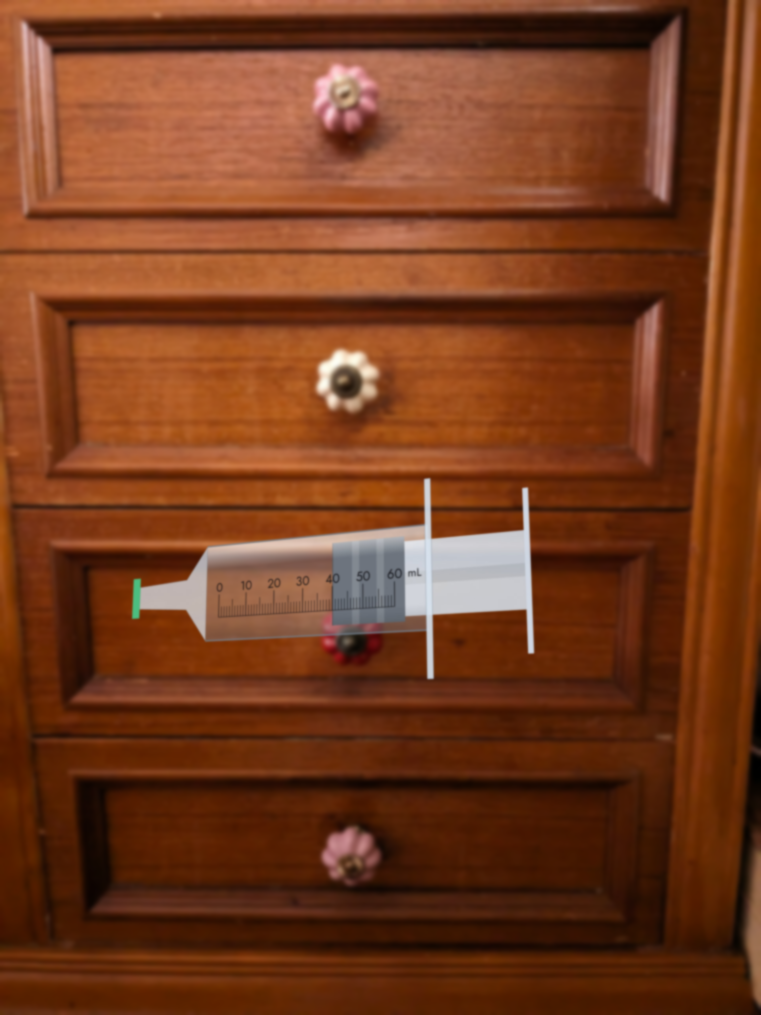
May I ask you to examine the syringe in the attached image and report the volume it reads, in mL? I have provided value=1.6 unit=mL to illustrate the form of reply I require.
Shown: value=40 unit=mL
